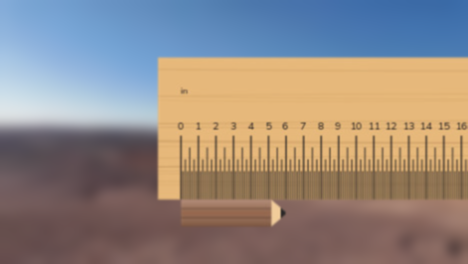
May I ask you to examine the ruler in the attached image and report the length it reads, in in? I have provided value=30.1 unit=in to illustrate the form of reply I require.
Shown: value=6 unit=in
